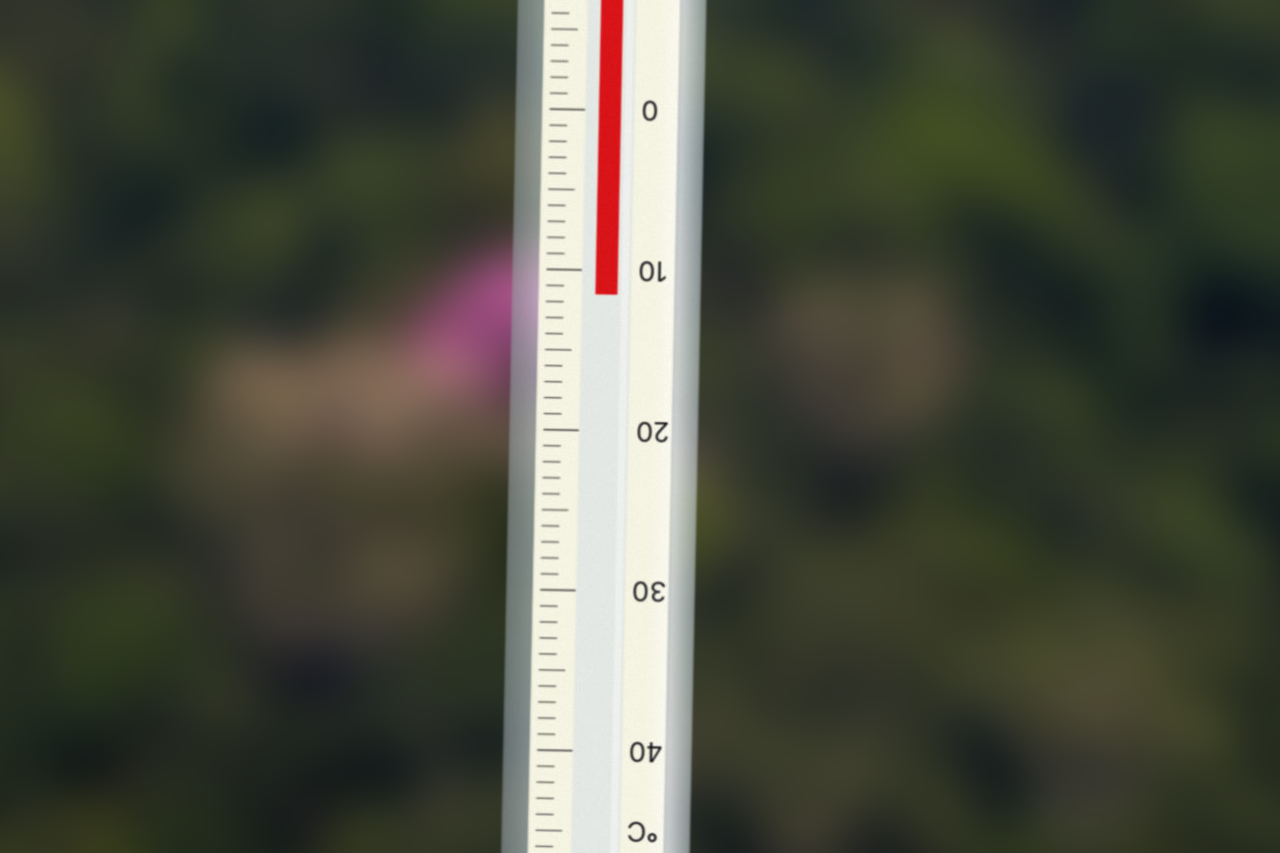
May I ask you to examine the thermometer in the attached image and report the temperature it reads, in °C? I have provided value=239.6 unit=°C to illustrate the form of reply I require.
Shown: value=11.5 unit=°C
